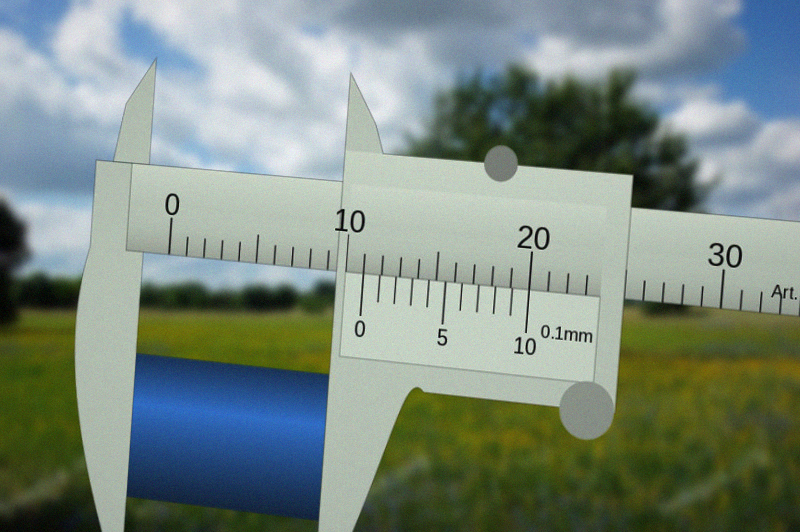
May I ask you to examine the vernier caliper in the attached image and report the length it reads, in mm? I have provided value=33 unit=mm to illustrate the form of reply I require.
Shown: value=11.0 unit=mm
